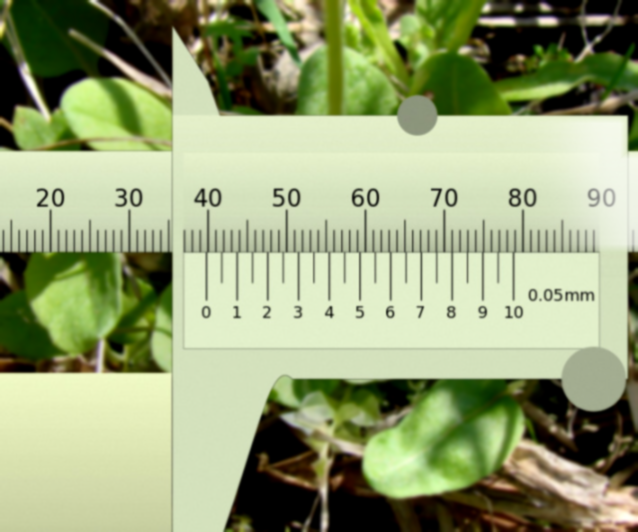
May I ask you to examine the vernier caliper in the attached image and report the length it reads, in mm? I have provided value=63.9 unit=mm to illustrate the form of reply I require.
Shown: value=39.8 unit=mm
